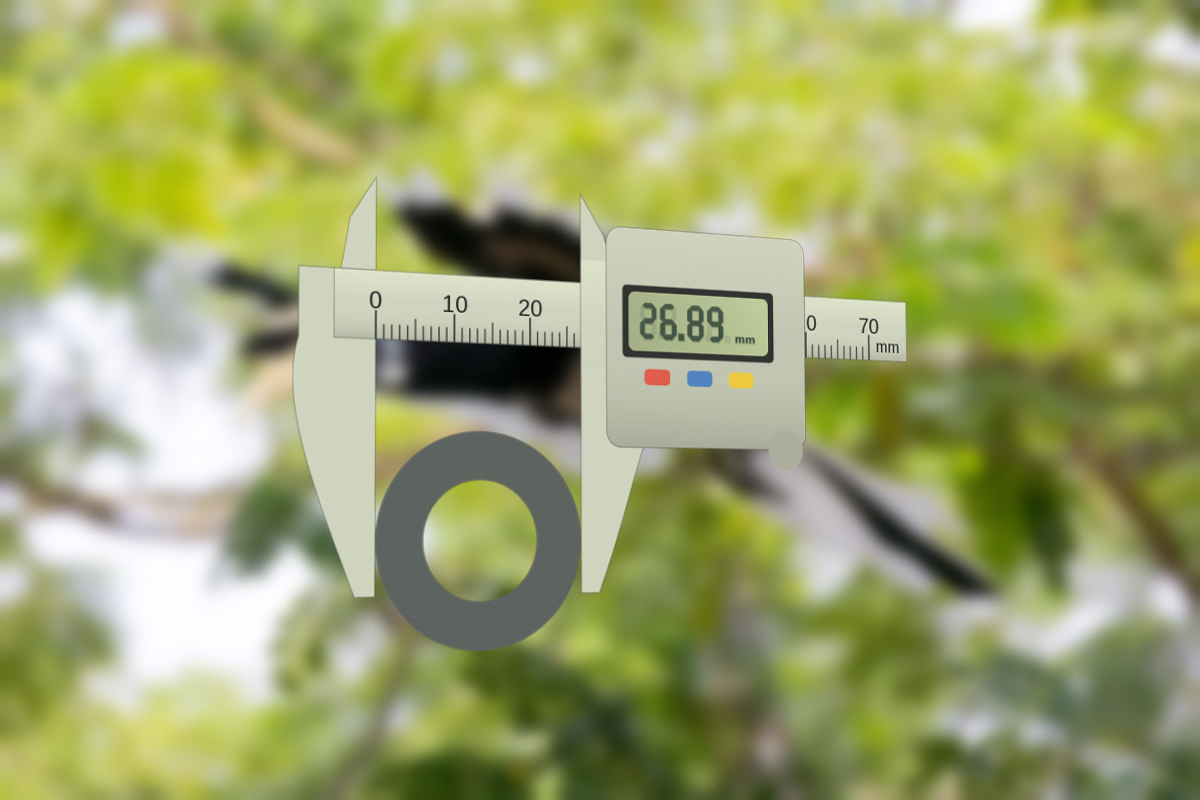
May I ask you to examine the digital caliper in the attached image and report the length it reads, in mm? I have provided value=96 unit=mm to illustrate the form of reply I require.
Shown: value=26.89 unit=mm
